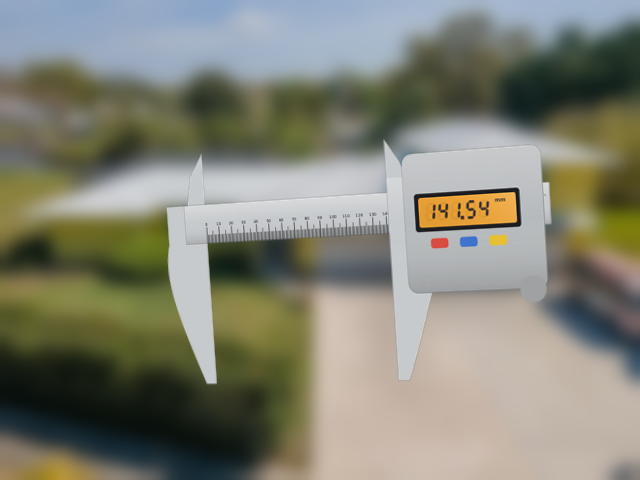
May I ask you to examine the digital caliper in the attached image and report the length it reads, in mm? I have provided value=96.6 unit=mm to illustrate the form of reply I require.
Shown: value=141.54 unit=mm
